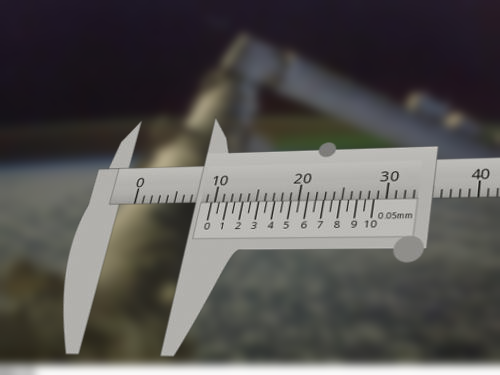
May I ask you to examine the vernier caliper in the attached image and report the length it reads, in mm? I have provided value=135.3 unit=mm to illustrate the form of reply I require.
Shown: value=9.6 unit=mm
